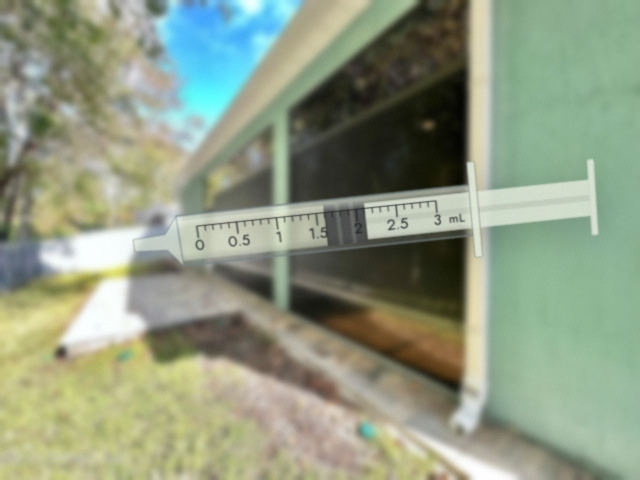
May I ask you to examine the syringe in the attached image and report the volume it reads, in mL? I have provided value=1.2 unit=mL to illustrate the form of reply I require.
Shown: value=1.6 unit=mL
